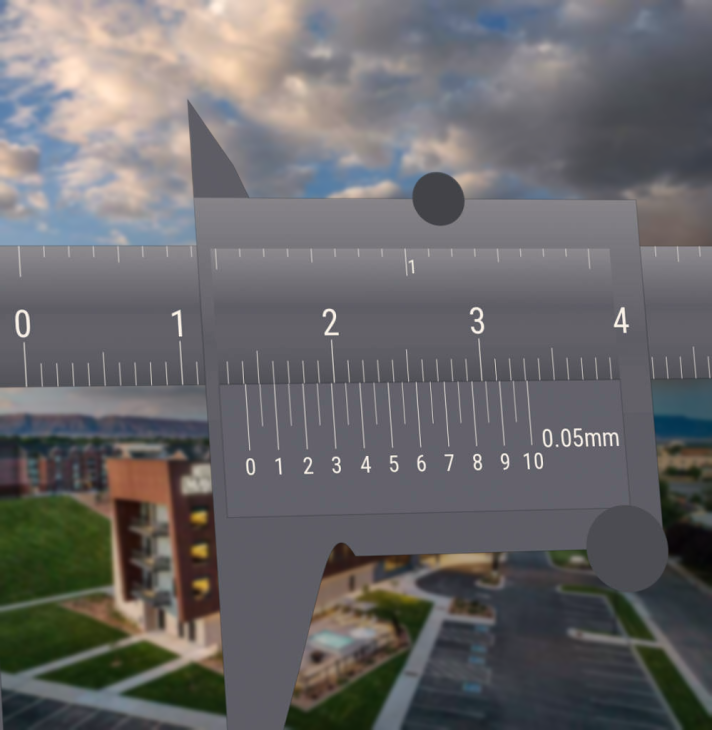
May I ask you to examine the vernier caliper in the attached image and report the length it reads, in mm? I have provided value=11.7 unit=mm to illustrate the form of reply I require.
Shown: value=14.1 unit=mm
